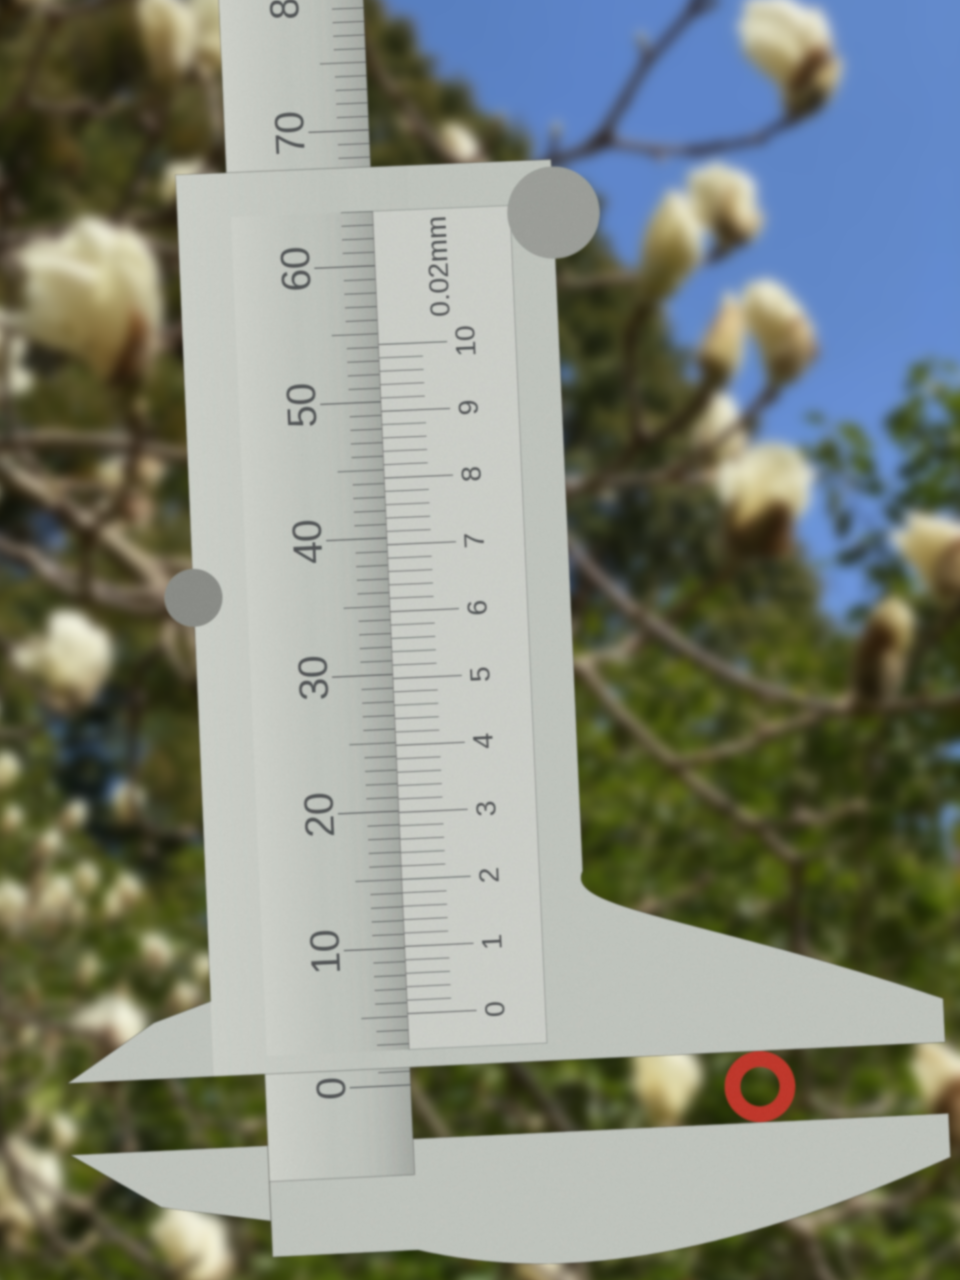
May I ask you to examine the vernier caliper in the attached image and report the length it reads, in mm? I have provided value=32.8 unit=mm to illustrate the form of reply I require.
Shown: value=5.2 unit=mm
